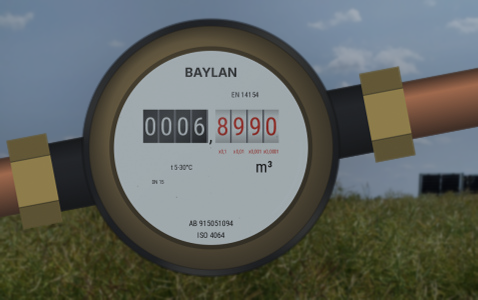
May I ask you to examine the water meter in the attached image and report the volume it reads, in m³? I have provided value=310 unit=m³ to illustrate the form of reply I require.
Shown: value=6.8990 unit=m³
